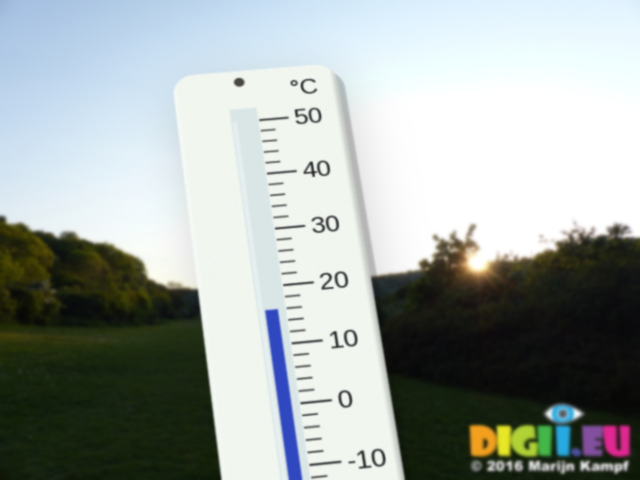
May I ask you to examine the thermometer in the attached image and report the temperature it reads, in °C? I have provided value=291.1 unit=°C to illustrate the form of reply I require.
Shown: value=16 unit=°C
